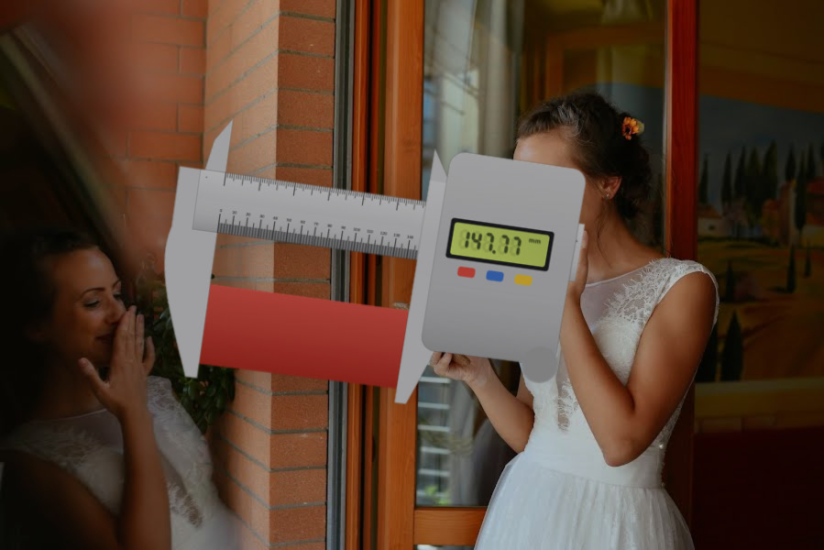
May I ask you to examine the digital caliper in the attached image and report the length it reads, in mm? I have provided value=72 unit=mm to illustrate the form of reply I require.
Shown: value=147.77 unit=mm
